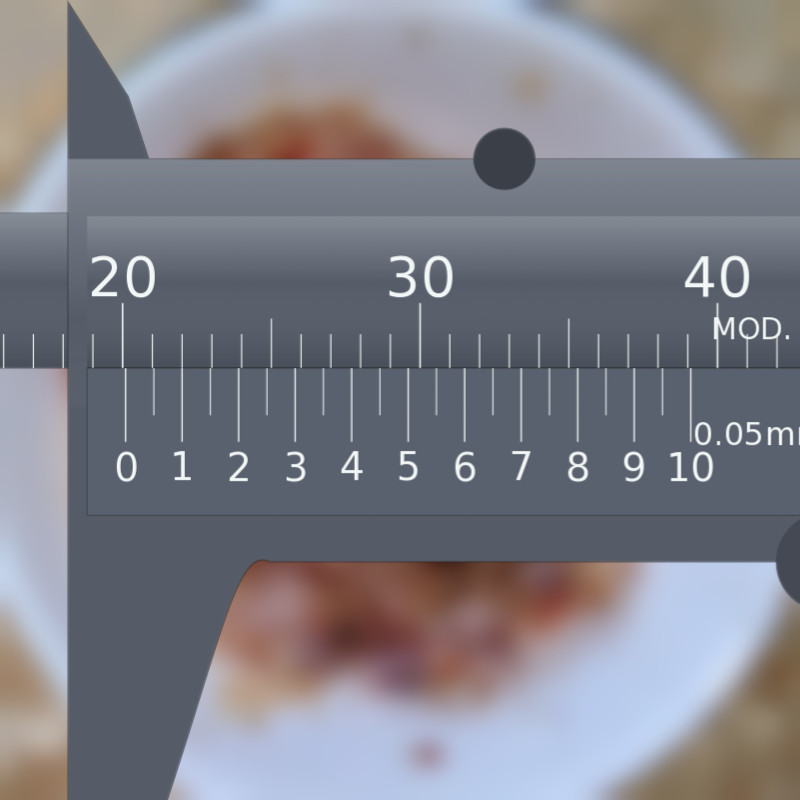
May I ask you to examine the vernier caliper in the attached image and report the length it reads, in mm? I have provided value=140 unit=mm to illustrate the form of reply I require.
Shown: value=20.10 unit=mm
